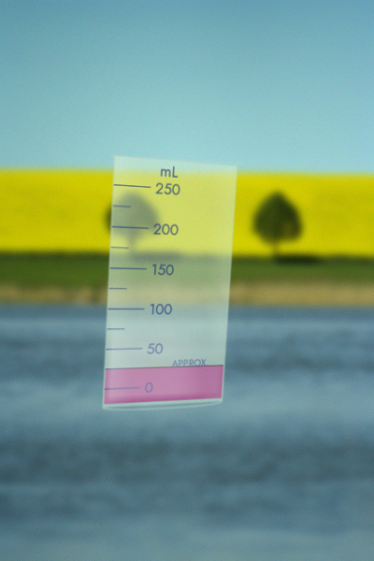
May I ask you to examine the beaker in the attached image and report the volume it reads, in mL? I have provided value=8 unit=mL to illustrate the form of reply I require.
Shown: value=25 unit=mL
